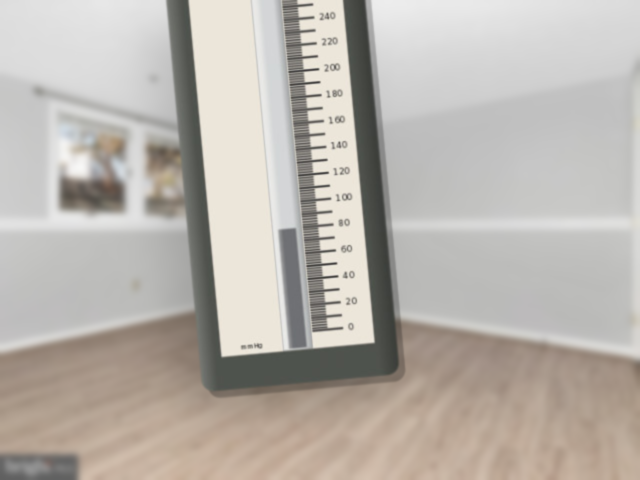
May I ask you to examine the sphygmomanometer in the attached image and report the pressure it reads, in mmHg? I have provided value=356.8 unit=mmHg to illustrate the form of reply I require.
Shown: value=80 unit=mmHg
